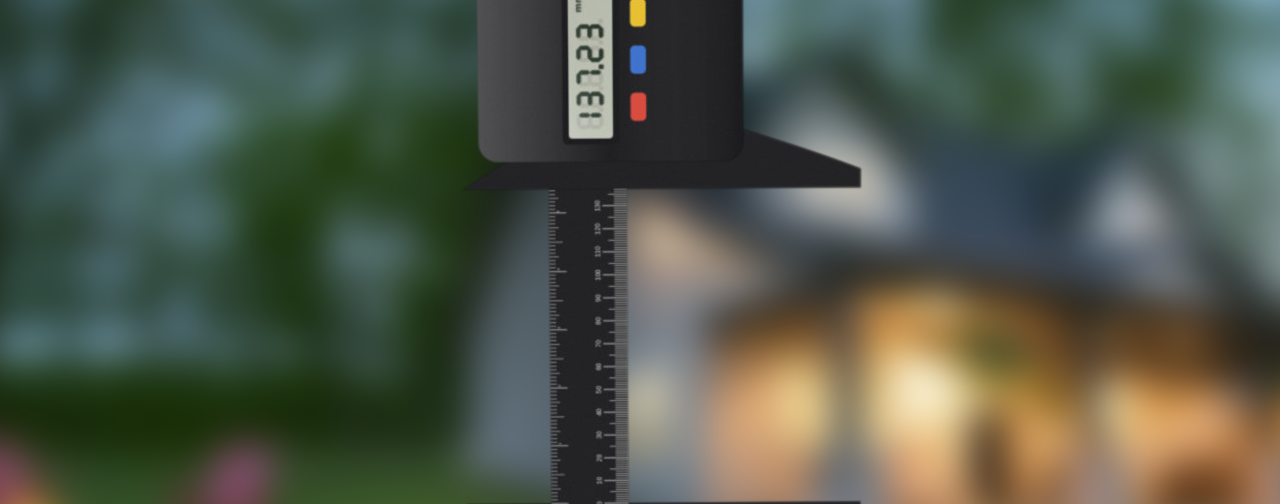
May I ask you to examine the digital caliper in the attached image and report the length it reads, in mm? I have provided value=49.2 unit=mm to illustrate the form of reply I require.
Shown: value=137.23 unit=mm
